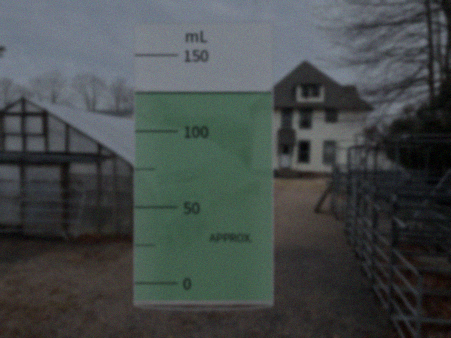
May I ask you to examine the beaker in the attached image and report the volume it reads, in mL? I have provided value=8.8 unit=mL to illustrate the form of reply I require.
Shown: value=125 unit=mL
